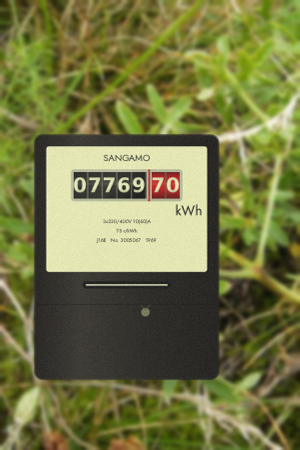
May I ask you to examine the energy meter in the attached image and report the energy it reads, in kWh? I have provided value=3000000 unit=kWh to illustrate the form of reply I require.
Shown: value=7769.70 unit=kWh
